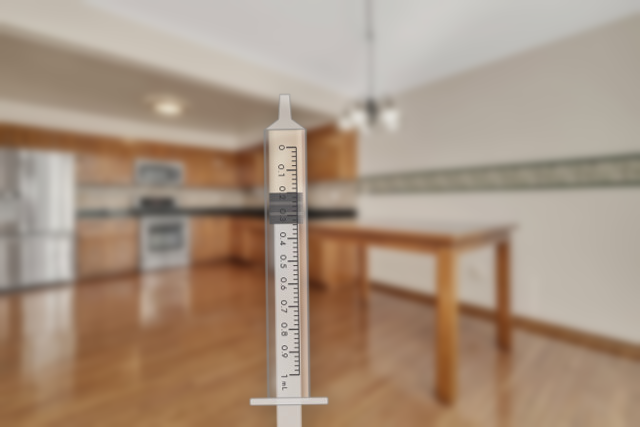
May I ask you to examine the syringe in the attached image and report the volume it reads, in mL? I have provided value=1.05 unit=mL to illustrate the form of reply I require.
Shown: value=0.2 unit=mL
